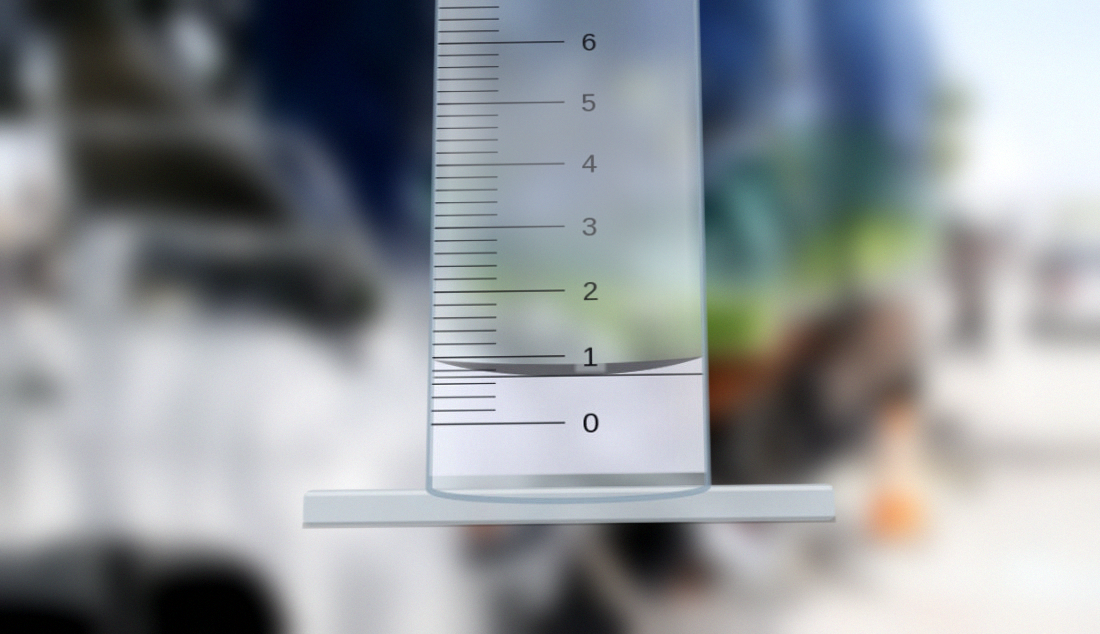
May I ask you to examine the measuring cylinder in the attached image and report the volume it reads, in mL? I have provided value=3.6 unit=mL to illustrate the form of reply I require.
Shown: value=0.7 unit=mL
